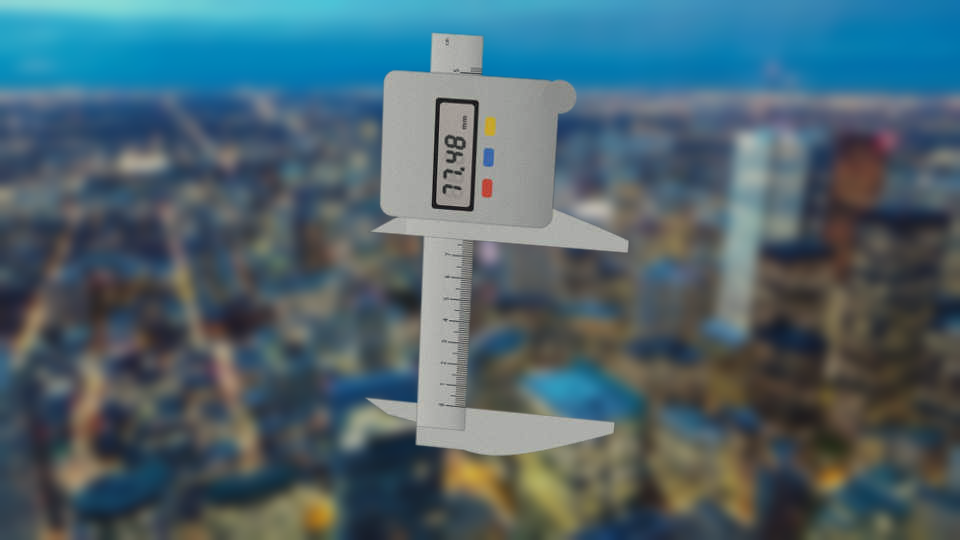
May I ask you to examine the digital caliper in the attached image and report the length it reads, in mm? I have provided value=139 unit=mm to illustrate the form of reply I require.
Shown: value=77.48 unit=mm
